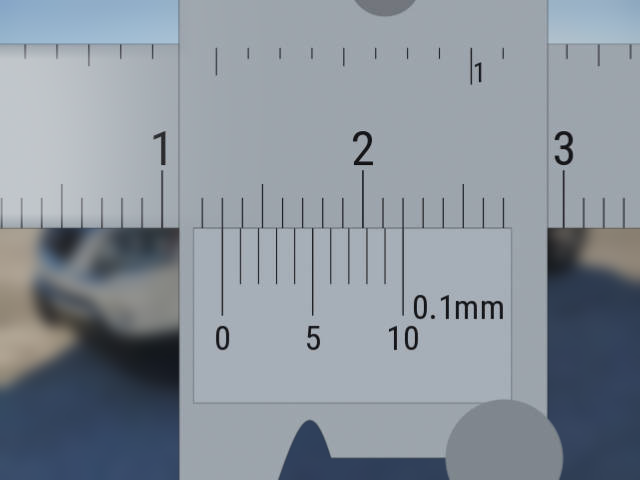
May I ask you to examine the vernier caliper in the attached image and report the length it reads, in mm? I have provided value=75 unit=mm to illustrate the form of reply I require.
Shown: value=13.0 unit=mm
